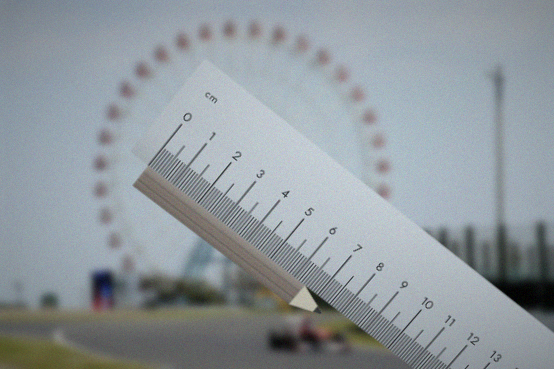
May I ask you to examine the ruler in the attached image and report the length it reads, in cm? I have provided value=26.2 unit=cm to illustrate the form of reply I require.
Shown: value=7.5 unit=cm
